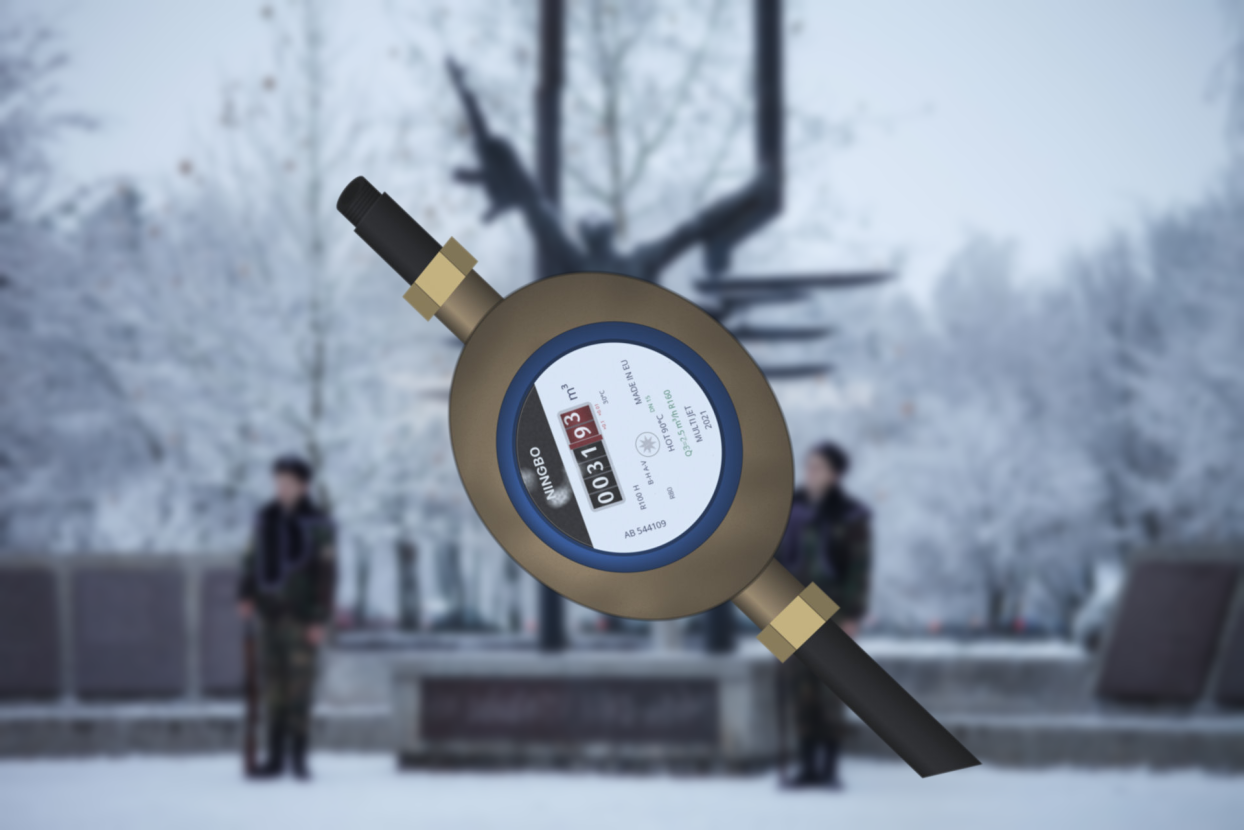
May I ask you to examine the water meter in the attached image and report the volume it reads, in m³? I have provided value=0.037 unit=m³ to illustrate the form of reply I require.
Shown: value=31.93 unit=m³
